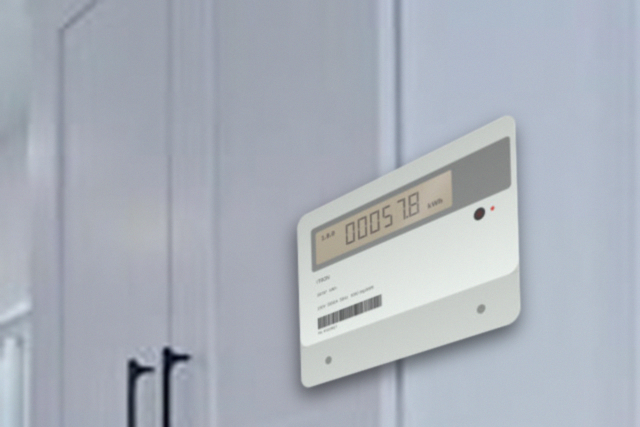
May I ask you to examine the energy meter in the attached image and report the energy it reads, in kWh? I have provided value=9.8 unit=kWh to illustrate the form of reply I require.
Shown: value=57.8 unit=kWh
